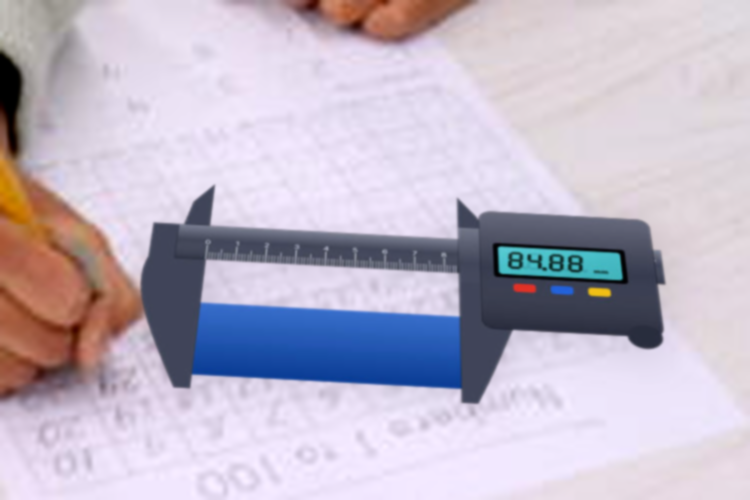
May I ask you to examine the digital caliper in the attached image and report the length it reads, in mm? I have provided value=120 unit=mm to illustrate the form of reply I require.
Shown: value=84.88 unit=mm
